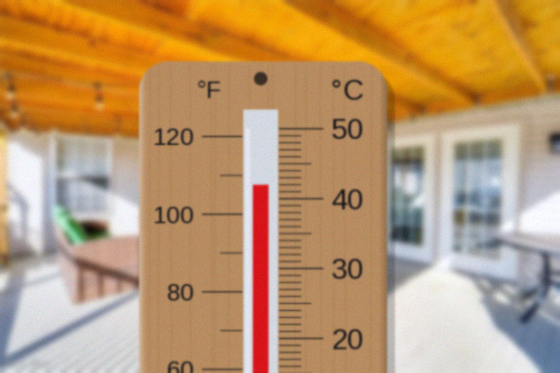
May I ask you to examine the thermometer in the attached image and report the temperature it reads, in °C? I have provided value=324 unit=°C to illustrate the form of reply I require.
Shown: value=42 unit=°C
